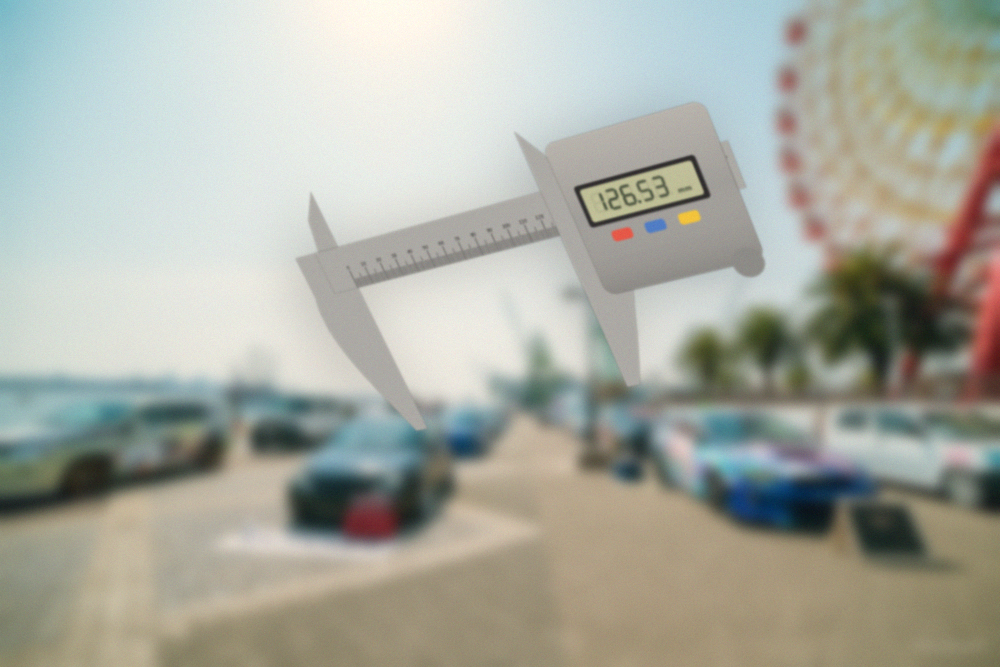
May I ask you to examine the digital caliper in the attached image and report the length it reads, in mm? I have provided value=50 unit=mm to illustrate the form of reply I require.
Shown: value=126.53 unit=mm
